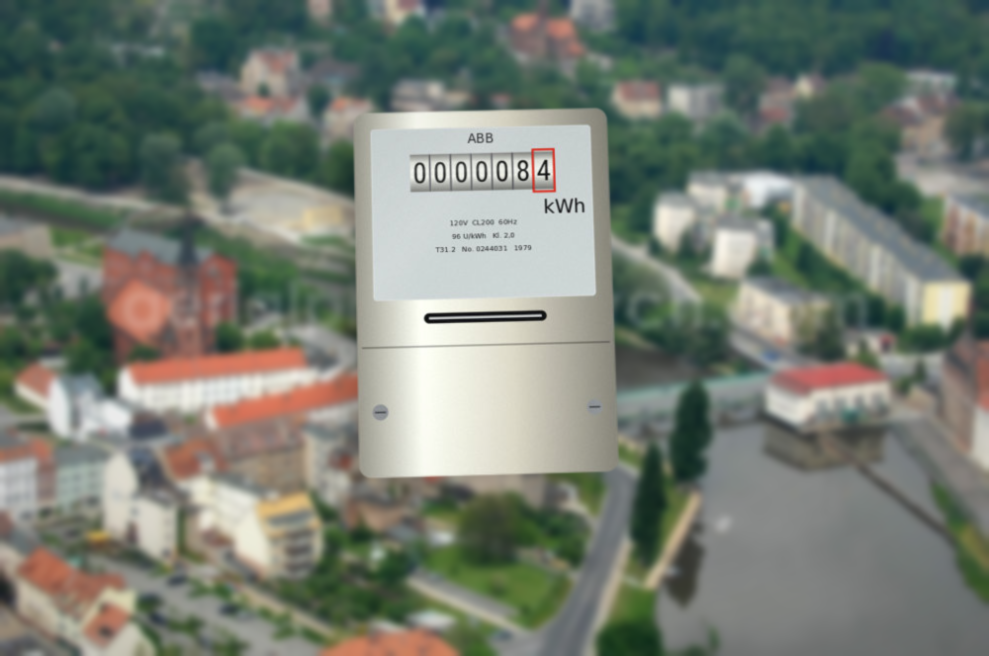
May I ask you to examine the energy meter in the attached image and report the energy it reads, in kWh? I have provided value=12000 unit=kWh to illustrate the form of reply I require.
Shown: value=8.4 unit=kWh
